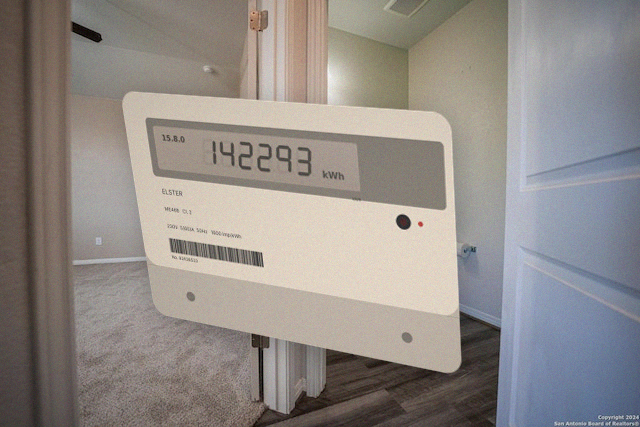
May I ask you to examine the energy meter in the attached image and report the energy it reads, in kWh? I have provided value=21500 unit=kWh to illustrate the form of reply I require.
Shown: value=142293 unit=kWh
